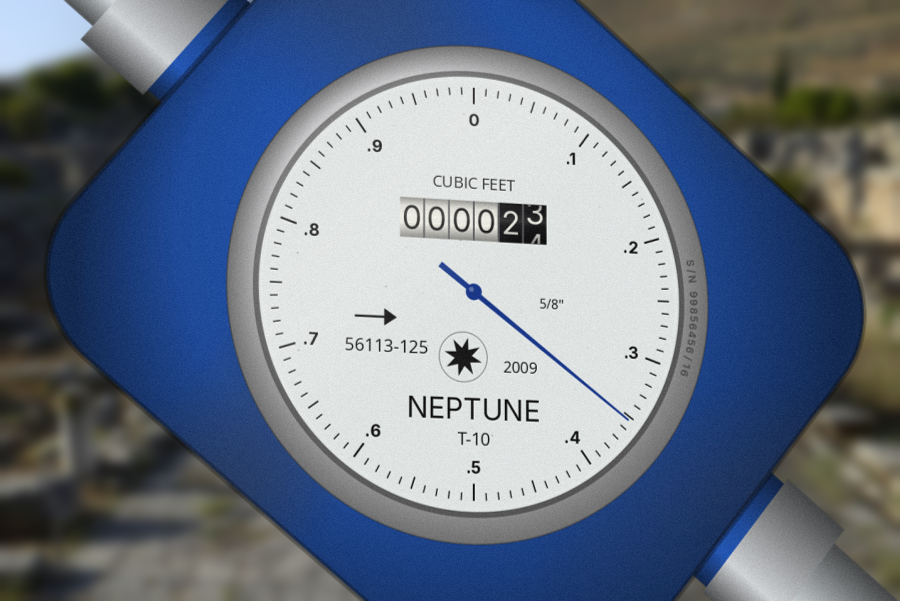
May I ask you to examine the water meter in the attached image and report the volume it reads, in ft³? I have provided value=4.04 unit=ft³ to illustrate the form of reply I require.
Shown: value=23.35 unit=ft³
